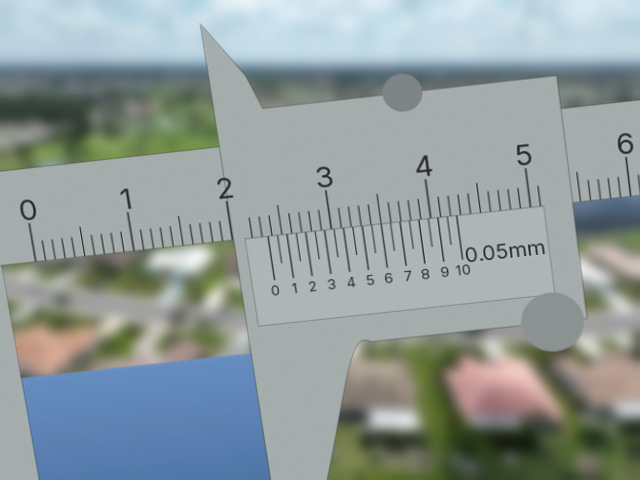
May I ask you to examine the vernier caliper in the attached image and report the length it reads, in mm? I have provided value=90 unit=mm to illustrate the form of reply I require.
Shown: value=23.6 unit=mm
